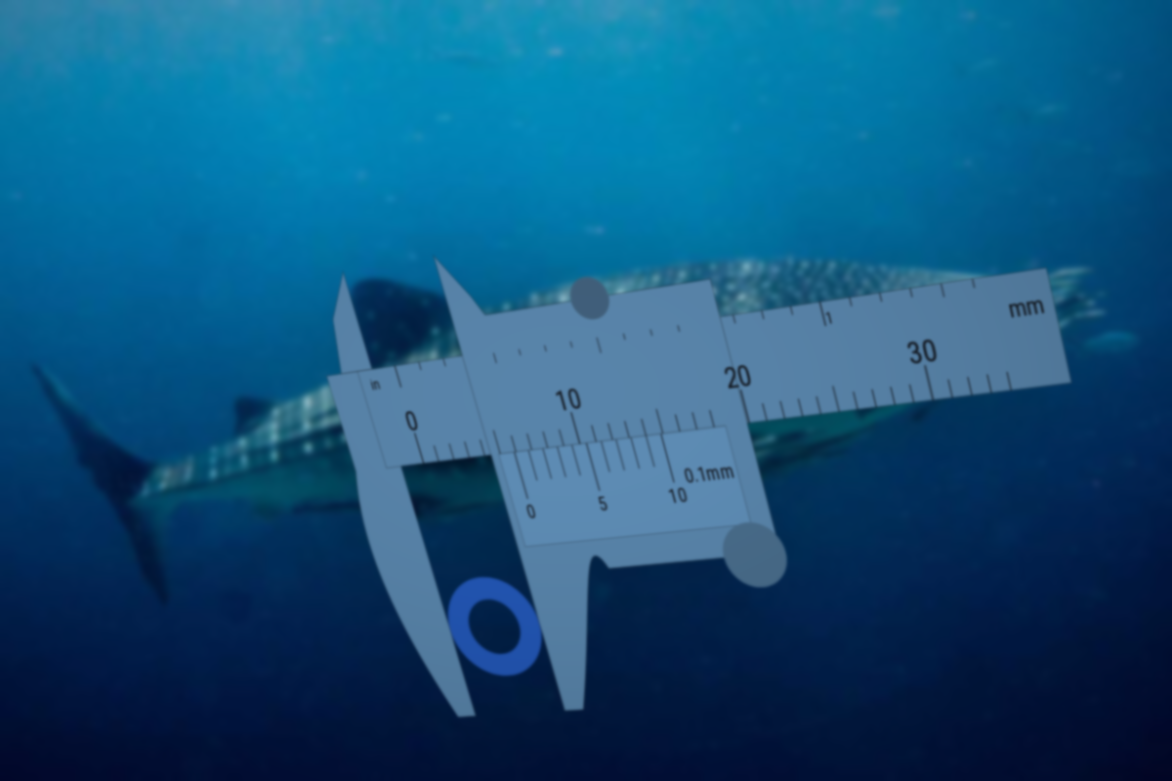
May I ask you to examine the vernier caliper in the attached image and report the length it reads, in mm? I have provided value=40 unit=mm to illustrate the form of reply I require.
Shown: value=5.9 unit=mm
